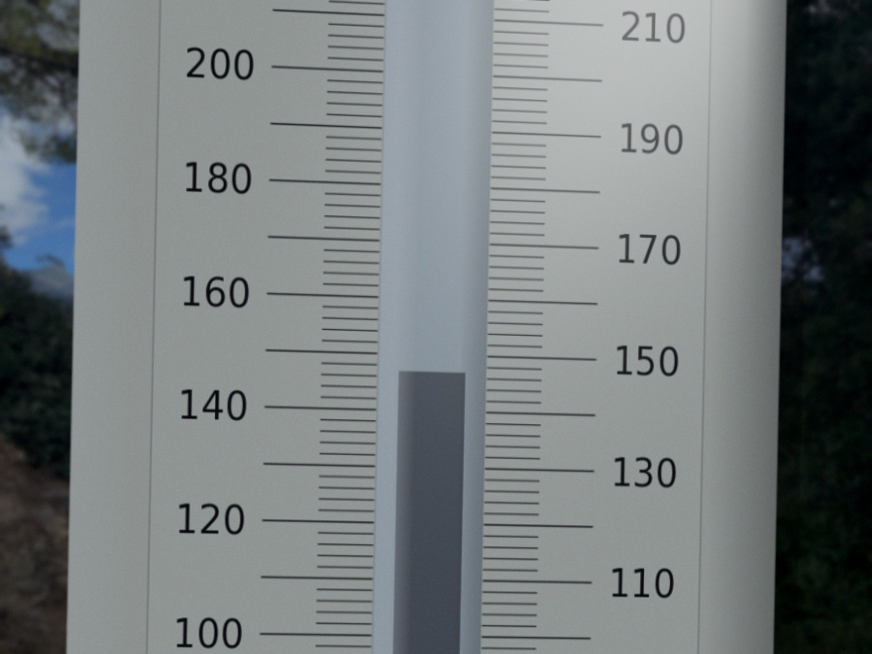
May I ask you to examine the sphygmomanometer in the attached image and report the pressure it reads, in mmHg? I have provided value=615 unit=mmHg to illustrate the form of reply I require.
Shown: value=147 unit=mmHg
